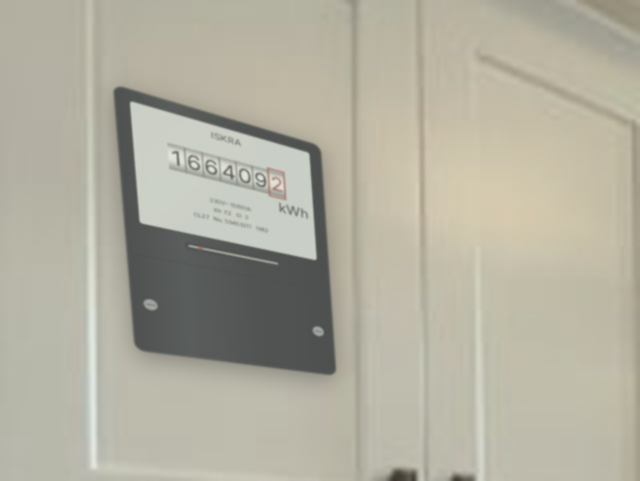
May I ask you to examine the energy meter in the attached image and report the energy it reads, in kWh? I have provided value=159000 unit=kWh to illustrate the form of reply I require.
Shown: value=166409.2 unit=kWh
